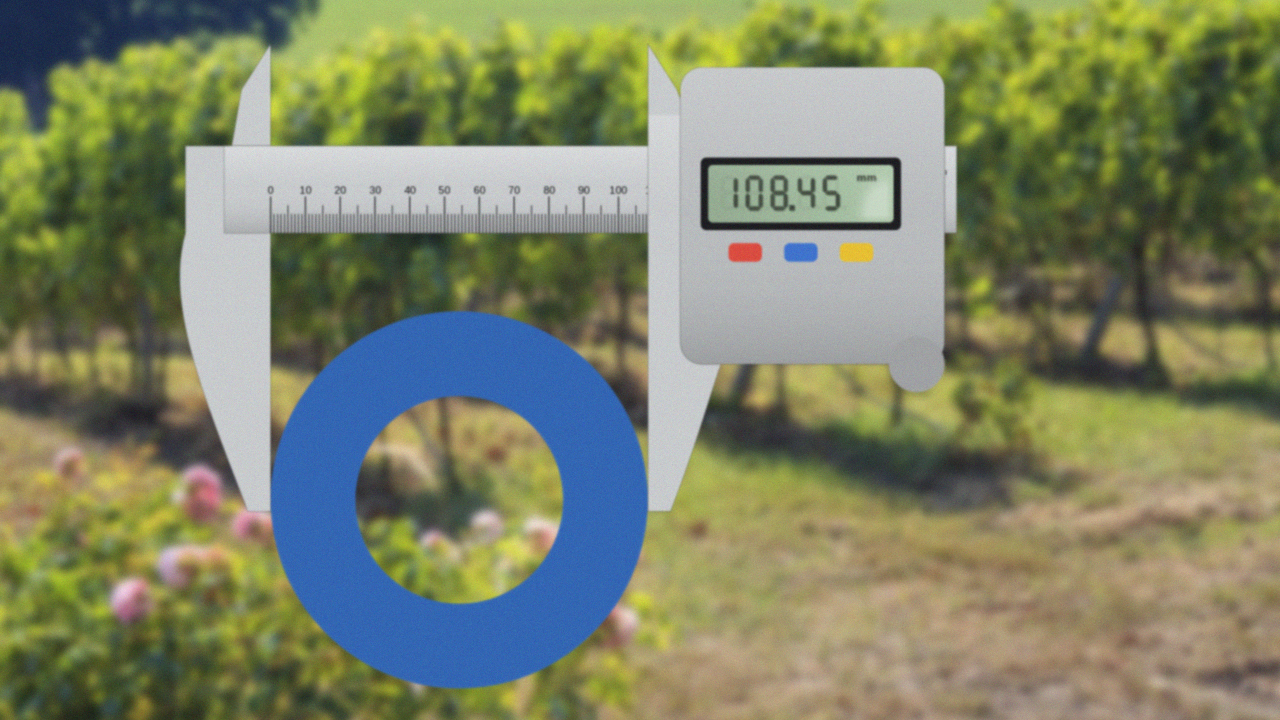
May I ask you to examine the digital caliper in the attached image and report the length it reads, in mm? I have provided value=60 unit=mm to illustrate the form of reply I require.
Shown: value=108.45 unit=mm
